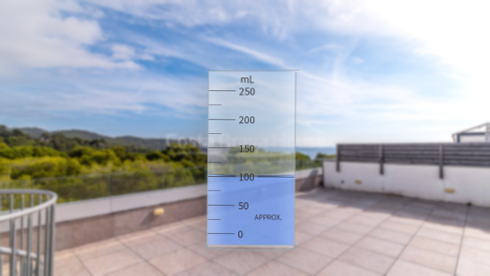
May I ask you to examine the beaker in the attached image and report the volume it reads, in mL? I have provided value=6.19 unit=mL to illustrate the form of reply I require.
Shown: value=100 unit=mL
